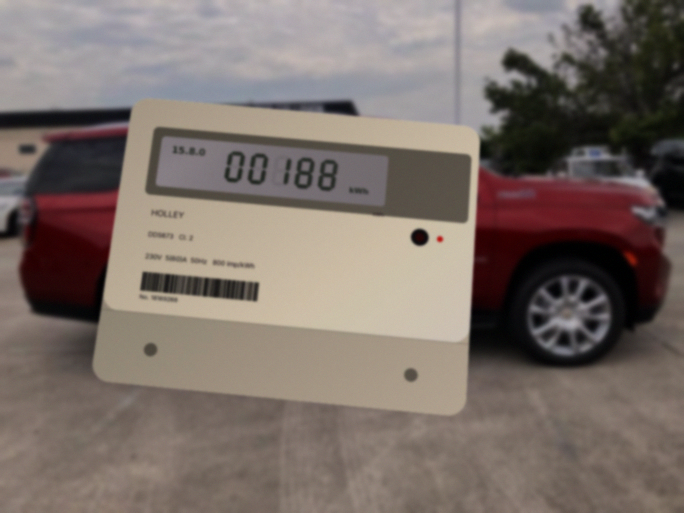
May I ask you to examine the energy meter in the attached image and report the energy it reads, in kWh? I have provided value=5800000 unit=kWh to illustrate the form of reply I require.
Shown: value=188 unit=kWh
